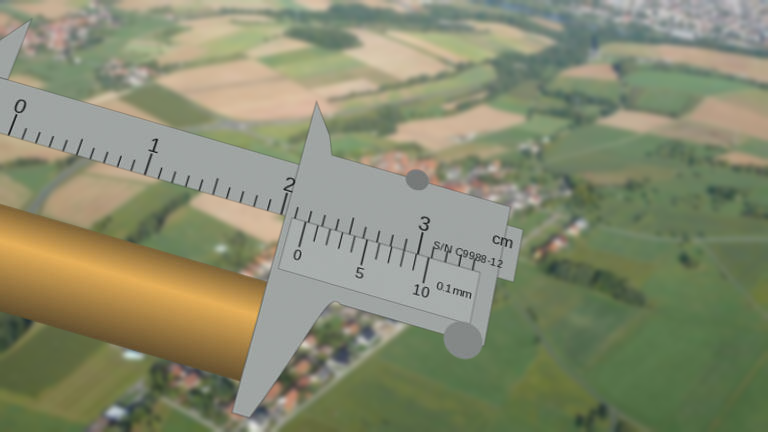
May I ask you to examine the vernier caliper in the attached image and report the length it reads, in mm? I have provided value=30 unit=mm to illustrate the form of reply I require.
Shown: value=21.8 unit=mm
